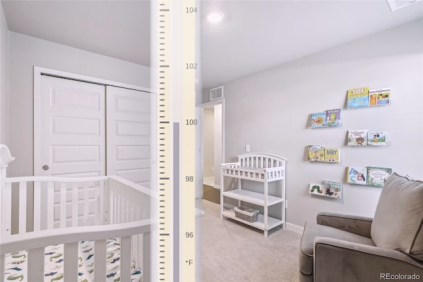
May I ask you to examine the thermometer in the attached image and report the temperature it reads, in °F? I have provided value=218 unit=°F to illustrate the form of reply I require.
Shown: value=100 unit=°F
